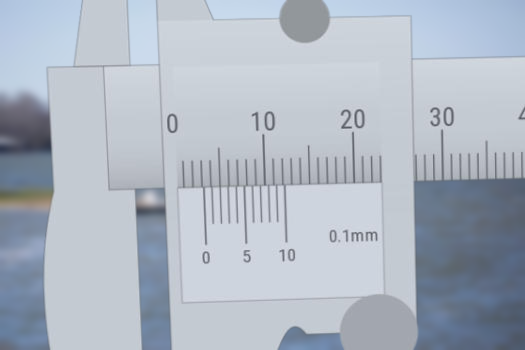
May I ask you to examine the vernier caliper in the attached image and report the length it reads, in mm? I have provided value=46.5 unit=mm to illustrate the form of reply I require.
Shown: value=3.2 unit=mm
